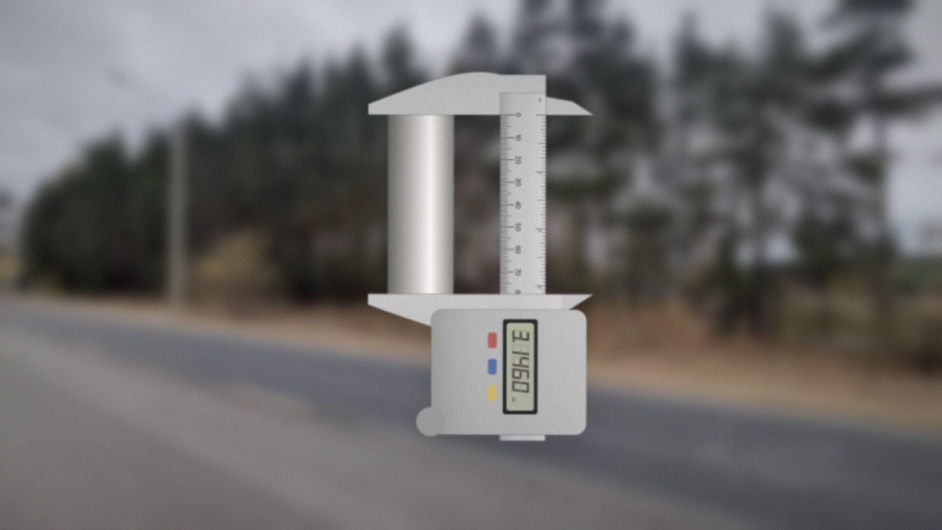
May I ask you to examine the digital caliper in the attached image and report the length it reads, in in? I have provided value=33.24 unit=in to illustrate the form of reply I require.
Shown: value=3.1460 unit=in
